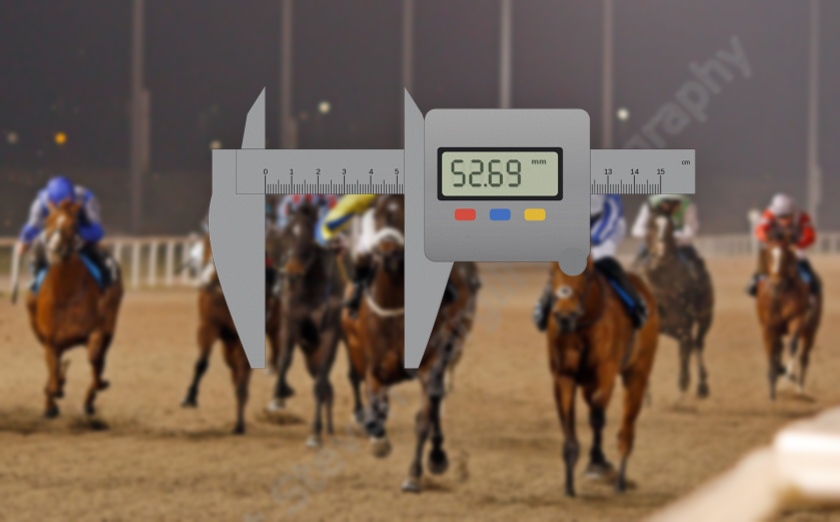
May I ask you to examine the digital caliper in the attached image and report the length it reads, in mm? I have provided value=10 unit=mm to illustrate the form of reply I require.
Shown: value=52.69 unit=mm
